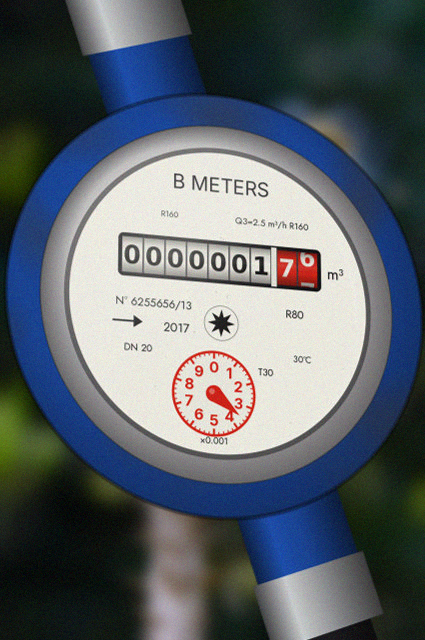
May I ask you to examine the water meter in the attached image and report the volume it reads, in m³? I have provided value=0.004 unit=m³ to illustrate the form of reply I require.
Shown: value=1.763 unit=m³
